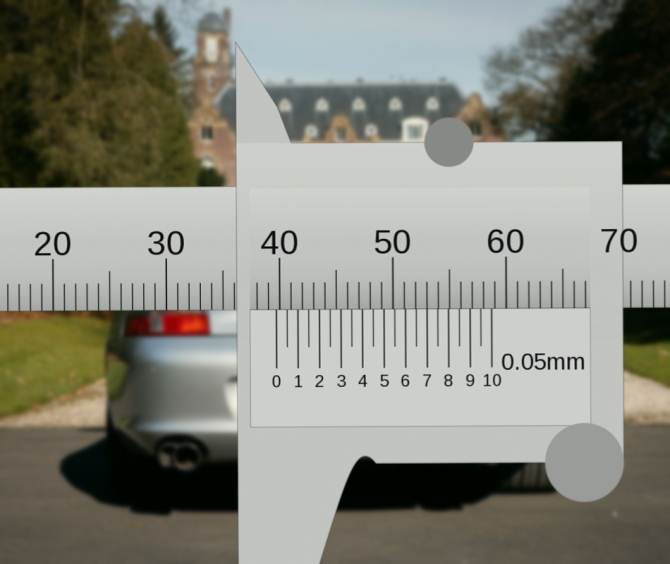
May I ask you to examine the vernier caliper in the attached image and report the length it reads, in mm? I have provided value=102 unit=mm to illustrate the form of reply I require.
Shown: value=39.7 unit=mm
